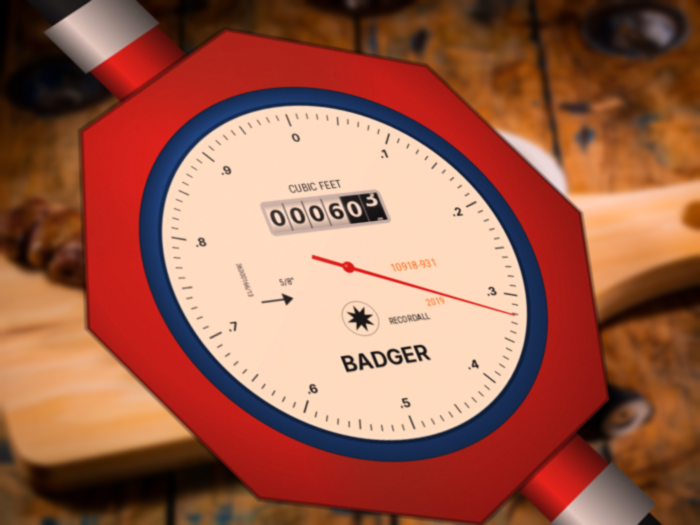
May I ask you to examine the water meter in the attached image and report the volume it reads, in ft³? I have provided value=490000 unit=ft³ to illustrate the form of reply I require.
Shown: value=603.32 unit=ft³
